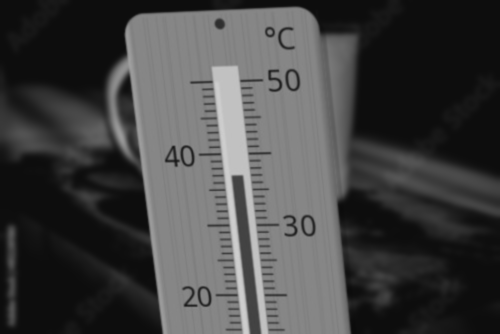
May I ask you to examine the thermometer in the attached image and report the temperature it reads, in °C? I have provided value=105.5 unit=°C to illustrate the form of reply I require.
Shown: value=37 unit=°C
